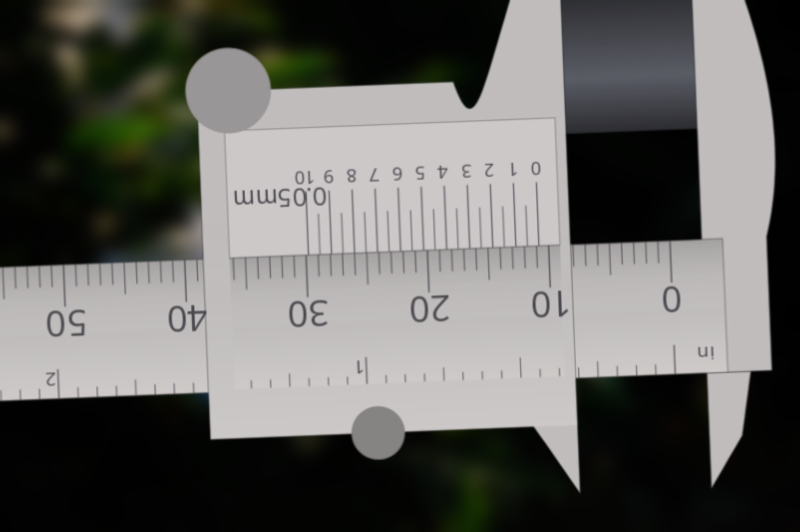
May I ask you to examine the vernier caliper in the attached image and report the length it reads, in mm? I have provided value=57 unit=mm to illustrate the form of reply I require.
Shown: value=10.8 unit=mm
